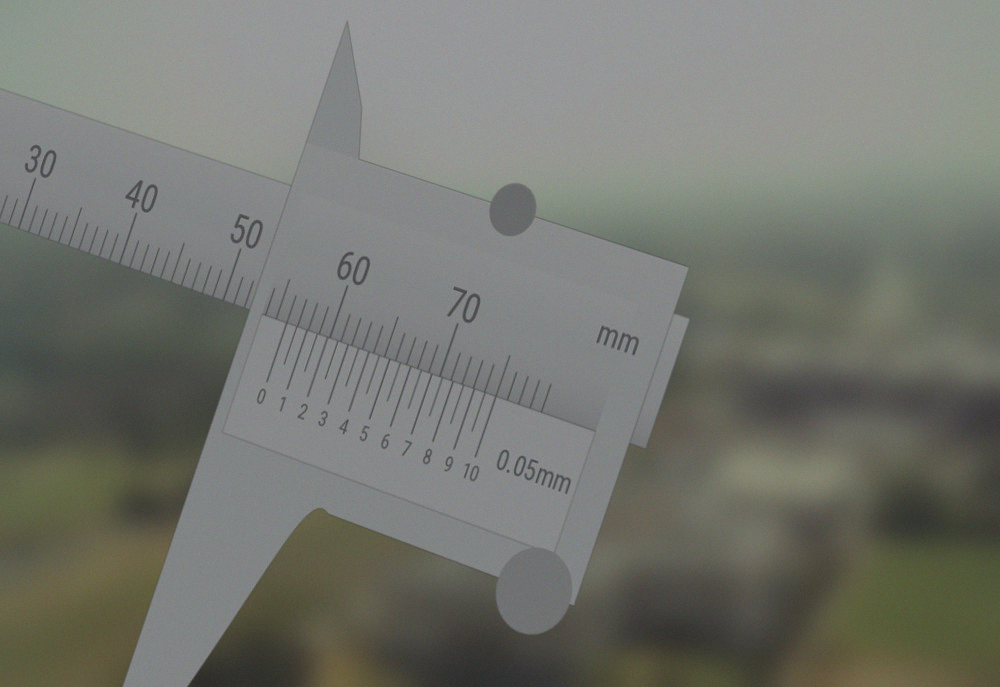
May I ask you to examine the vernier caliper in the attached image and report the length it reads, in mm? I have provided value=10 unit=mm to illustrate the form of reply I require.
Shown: value=56.0 unit=mm
